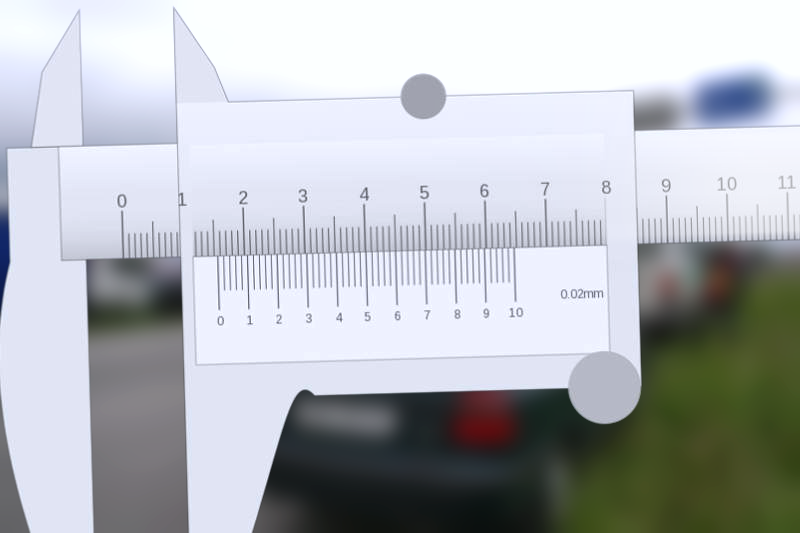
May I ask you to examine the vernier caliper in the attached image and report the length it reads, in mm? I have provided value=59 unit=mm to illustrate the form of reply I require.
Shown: value=15.6 unit=mm
